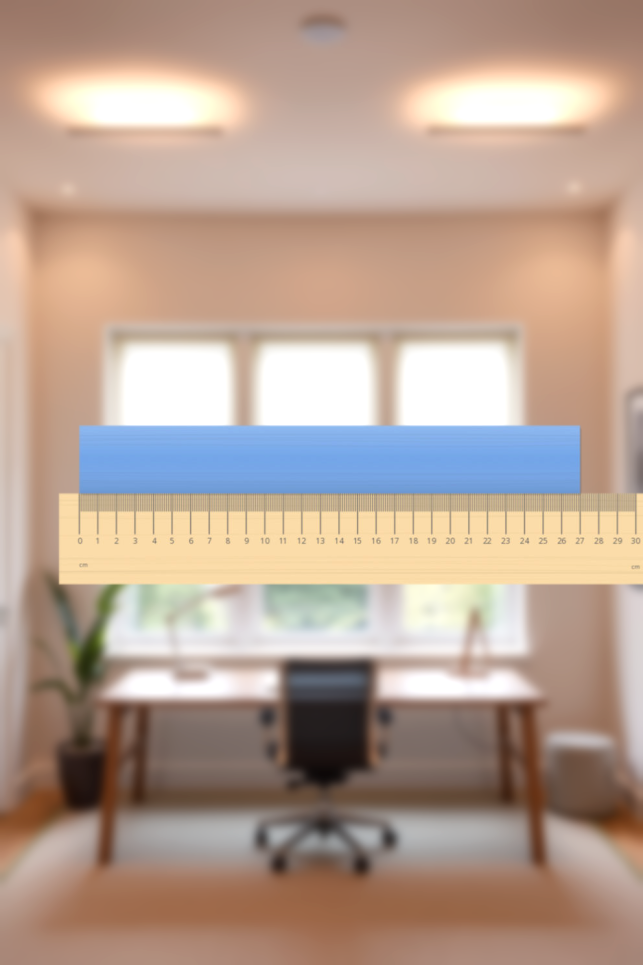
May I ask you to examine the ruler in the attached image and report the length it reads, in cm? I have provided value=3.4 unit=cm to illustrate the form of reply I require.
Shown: value=27 unit=cm
